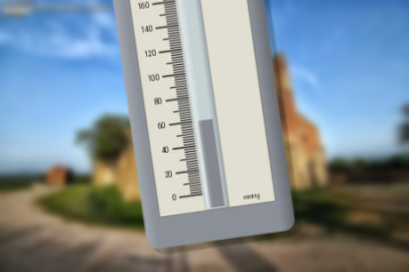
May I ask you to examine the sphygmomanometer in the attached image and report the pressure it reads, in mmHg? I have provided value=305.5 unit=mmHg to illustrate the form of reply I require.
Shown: value=60 unit=mmHg
